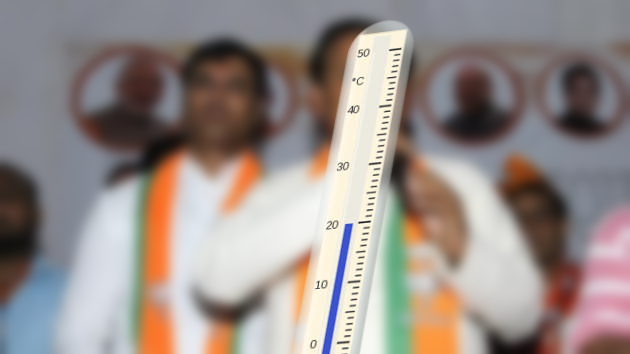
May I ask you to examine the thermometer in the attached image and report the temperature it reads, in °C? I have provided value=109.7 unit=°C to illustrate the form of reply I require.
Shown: value=20 unit=°C
